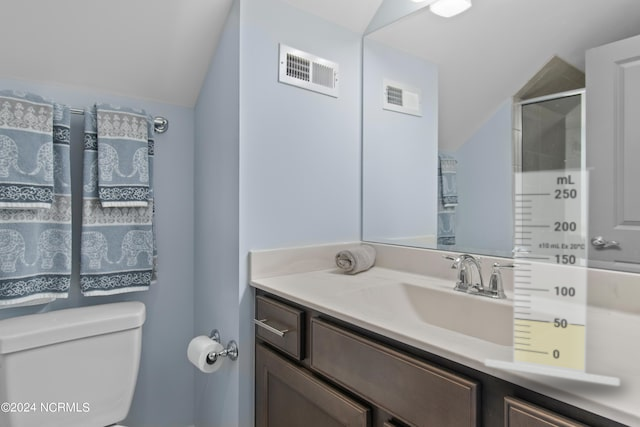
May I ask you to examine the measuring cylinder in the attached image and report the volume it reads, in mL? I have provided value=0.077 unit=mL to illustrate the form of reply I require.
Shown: value=50 unit=mL
